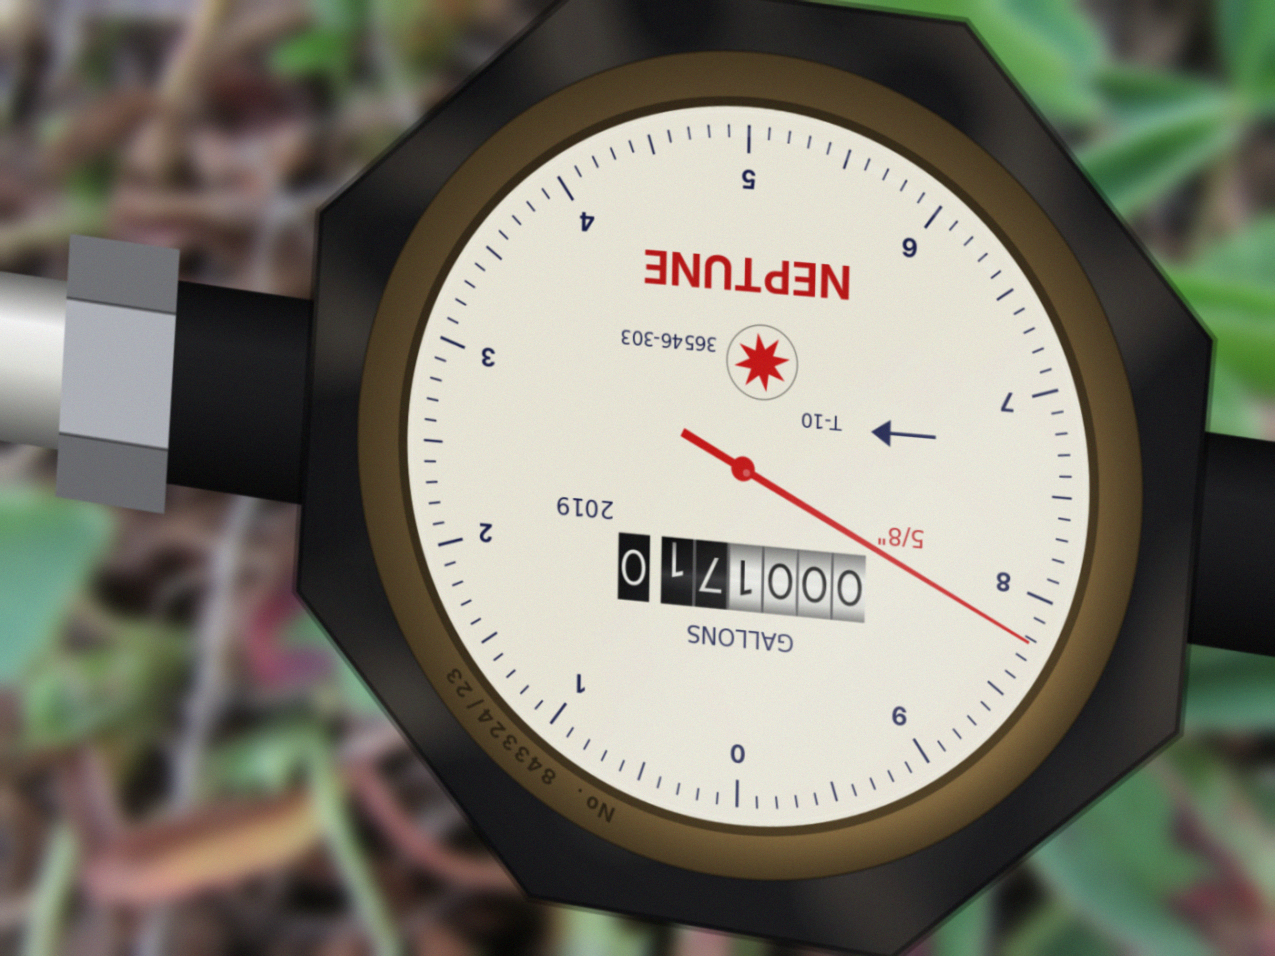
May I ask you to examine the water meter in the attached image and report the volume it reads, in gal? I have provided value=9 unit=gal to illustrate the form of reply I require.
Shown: value=1708.2 unit=gal
